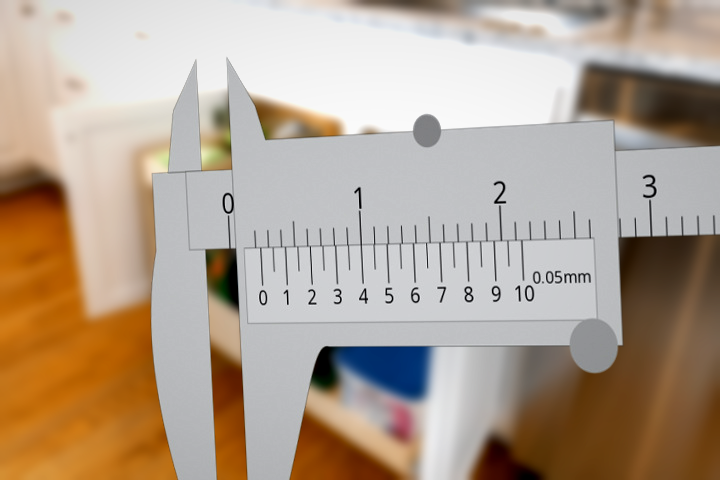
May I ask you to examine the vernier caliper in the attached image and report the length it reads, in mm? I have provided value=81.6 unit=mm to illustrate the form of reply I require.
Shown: value=2.4 unit=mm
